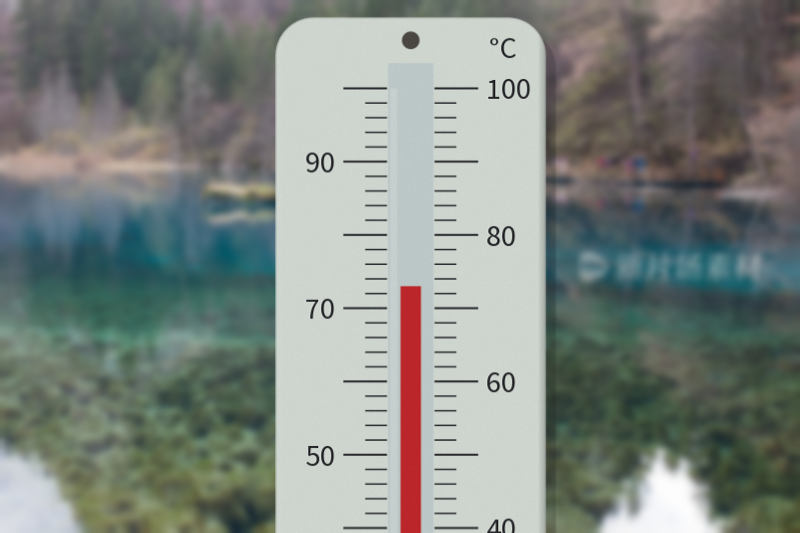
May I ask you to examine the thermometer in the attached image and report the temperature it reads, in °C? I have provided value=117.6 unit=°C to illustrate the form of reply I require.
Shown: value=73 unit=°C
